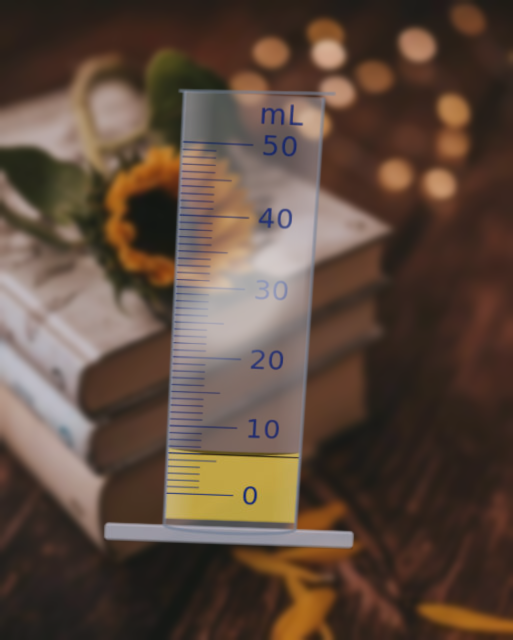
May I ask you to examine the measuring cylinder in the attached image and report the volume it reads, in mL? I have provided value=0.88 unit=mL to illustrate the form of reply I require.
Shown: value=6 unit=mL
